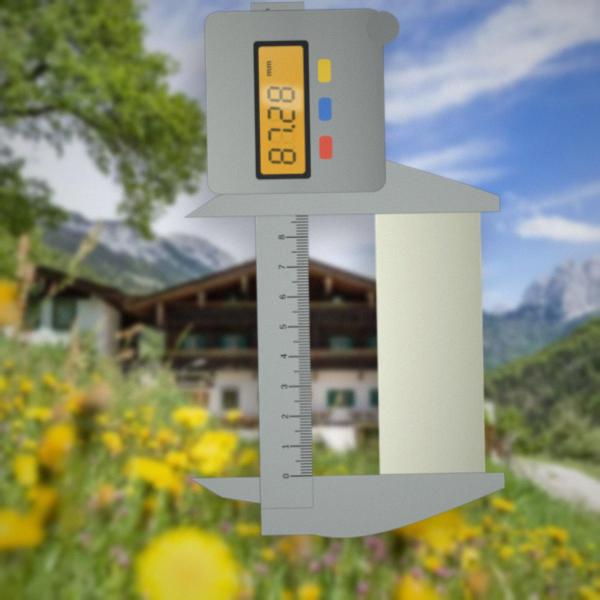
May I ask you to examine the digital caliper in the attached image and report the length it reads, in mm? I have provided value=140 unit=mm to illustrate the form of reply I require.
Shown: value=87.28 unit=mm
